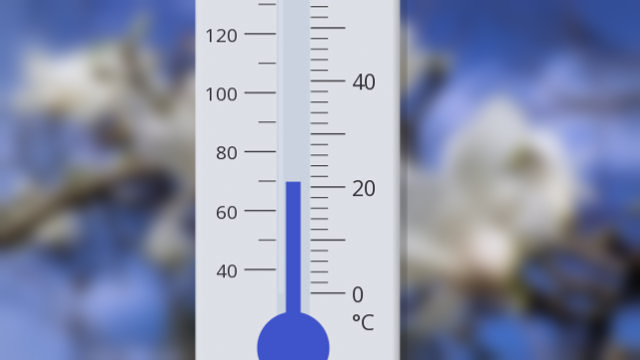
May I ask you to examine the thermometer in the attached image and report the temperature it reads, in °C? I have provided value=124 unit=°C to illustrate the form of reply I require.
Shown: value=21 unit=°C
